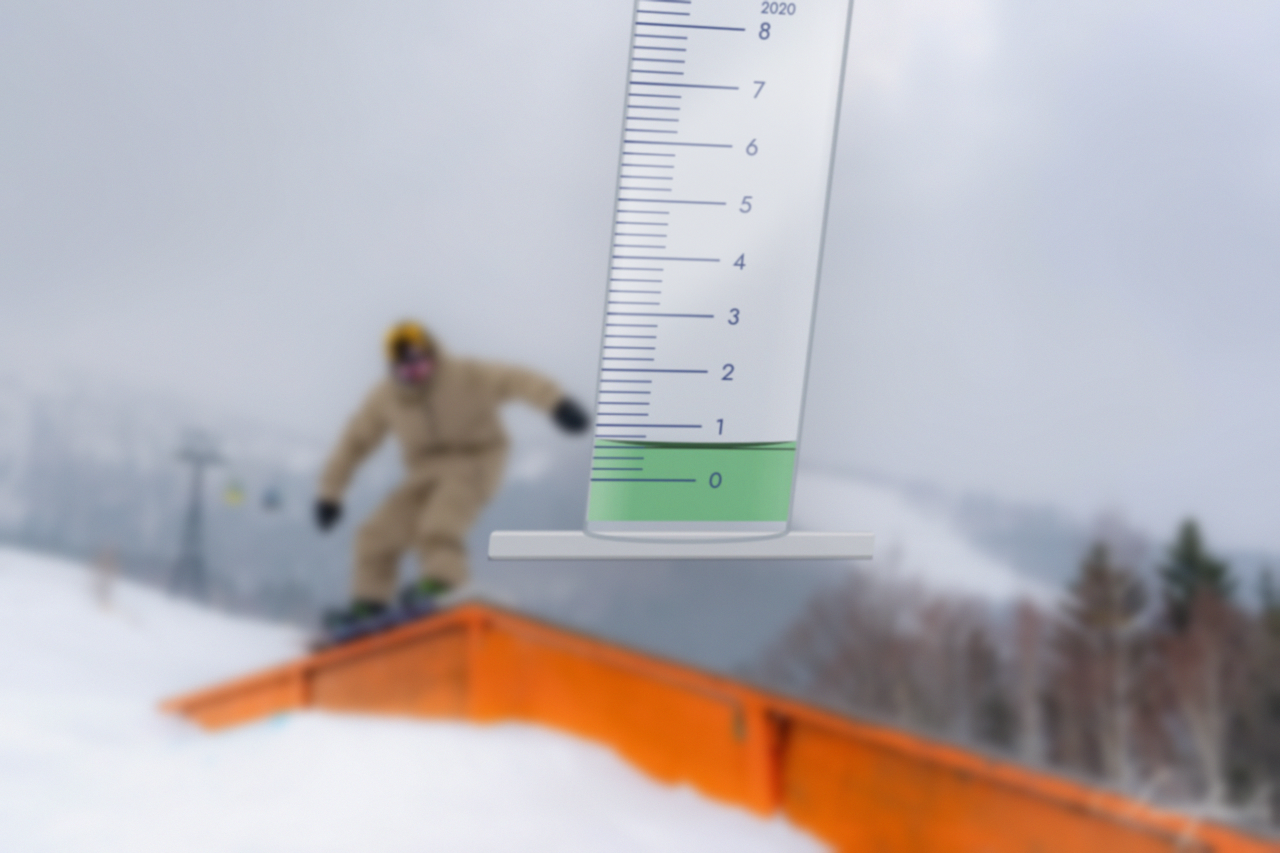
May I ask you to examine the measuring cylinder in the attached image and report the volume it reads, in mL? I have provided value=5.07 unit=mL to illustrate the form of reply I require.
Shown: value=0.6 unit=mL
